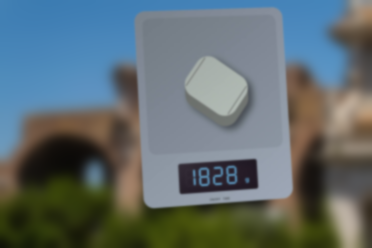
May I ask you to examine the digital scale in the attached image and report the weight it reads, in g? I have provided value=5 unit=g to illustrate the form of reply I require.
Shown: value=1828 unit=g
